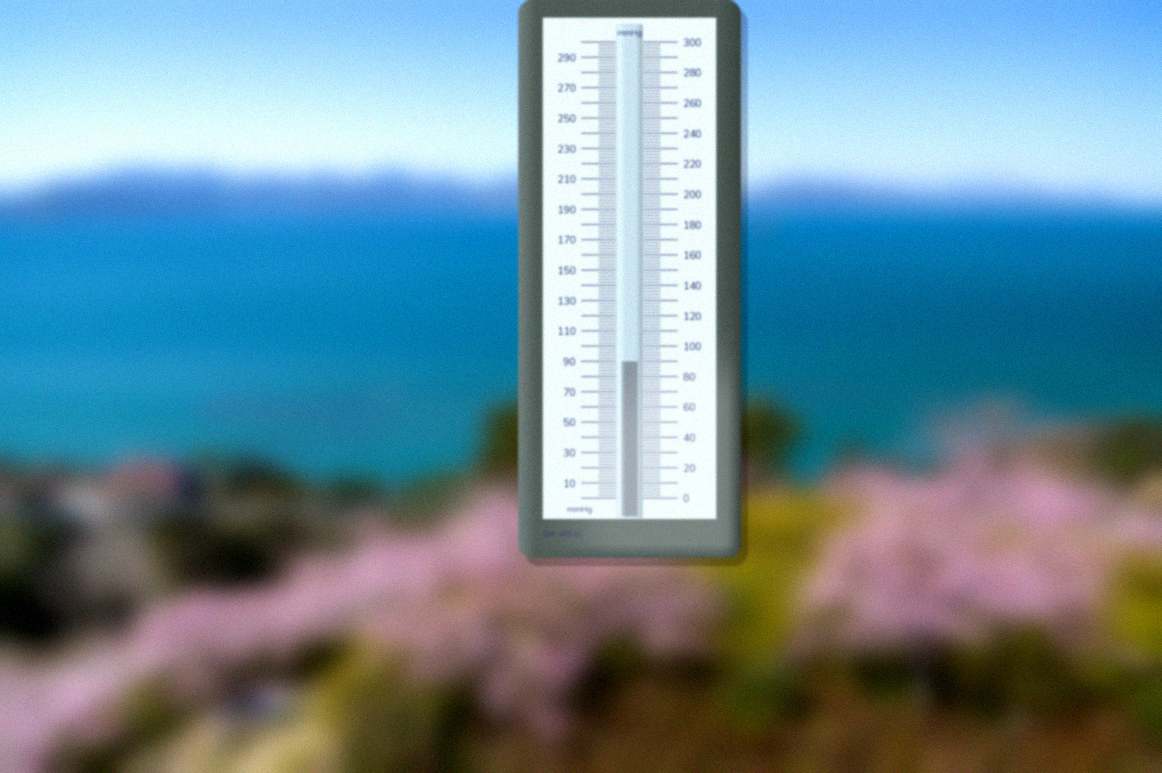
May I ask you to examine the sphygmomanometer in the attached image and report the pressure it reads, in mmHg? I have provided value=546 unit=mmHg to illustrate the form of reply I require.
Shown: value=90 unit=mmHg
